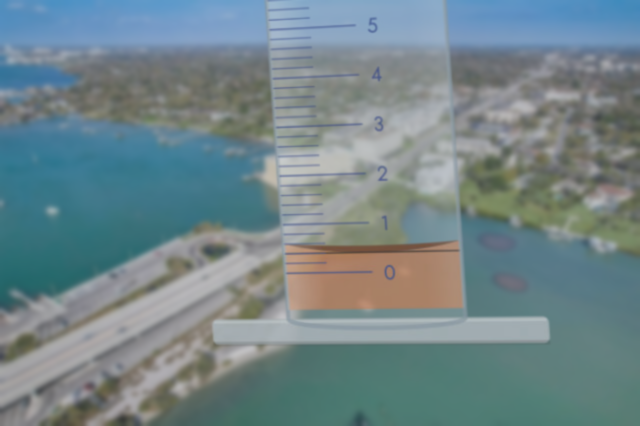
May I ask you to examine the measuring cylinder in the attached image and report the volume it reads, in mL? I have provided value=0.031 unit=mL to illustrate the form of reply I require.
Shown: value=0.4 unit=mL
